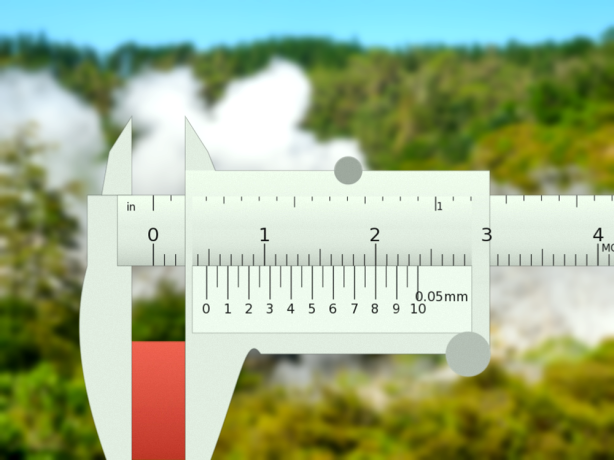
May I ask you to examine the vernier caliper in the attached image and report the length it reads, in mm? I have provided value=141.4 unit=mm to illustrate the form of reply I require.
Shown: value=4.8 unit=mm
